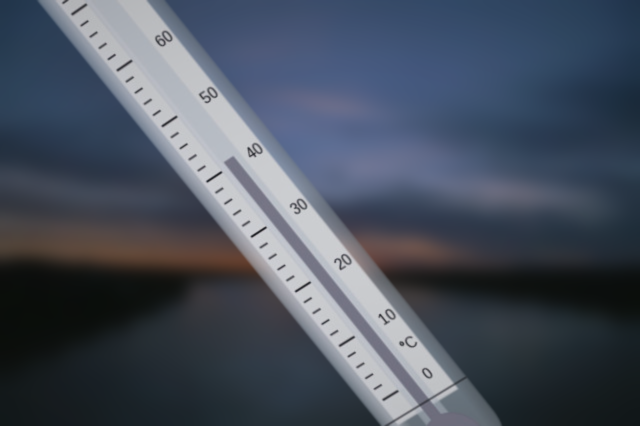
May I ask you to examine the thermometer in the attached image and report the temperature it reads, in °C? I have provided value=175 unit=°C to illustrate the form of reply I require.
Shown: value=41 unit=°C
